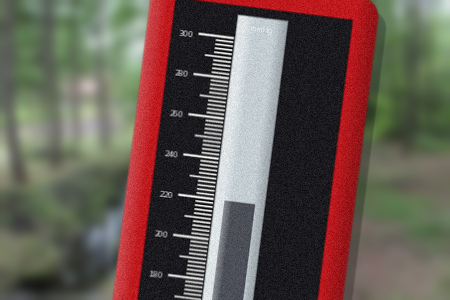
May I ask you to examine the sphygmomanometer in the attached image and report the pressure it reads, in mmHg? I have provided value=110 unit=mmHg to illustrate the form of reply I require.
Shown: value=220 unit=mmHg
